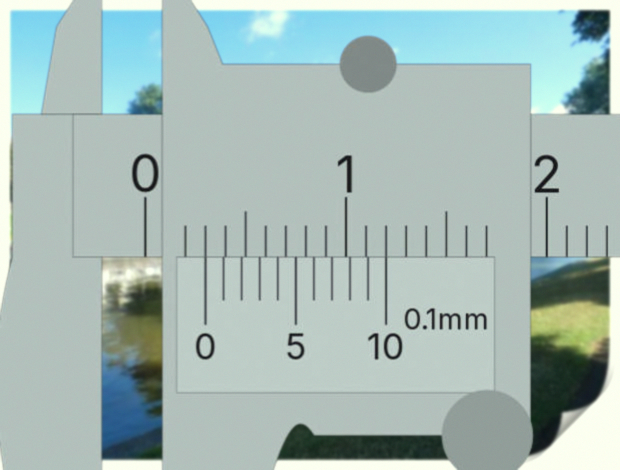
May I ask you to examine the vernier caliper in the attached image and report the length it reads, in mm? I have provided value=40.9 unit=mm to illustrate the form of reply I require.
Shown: value=3.0 unit=mm
